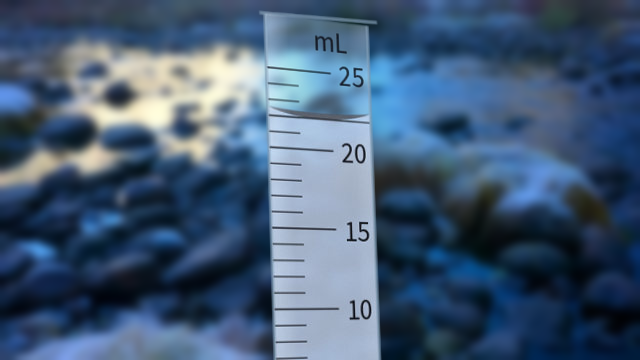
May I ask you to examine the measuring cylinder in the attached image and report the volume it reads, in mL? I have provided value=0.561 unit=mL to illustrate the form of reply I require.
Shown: value=22 unit=mL
